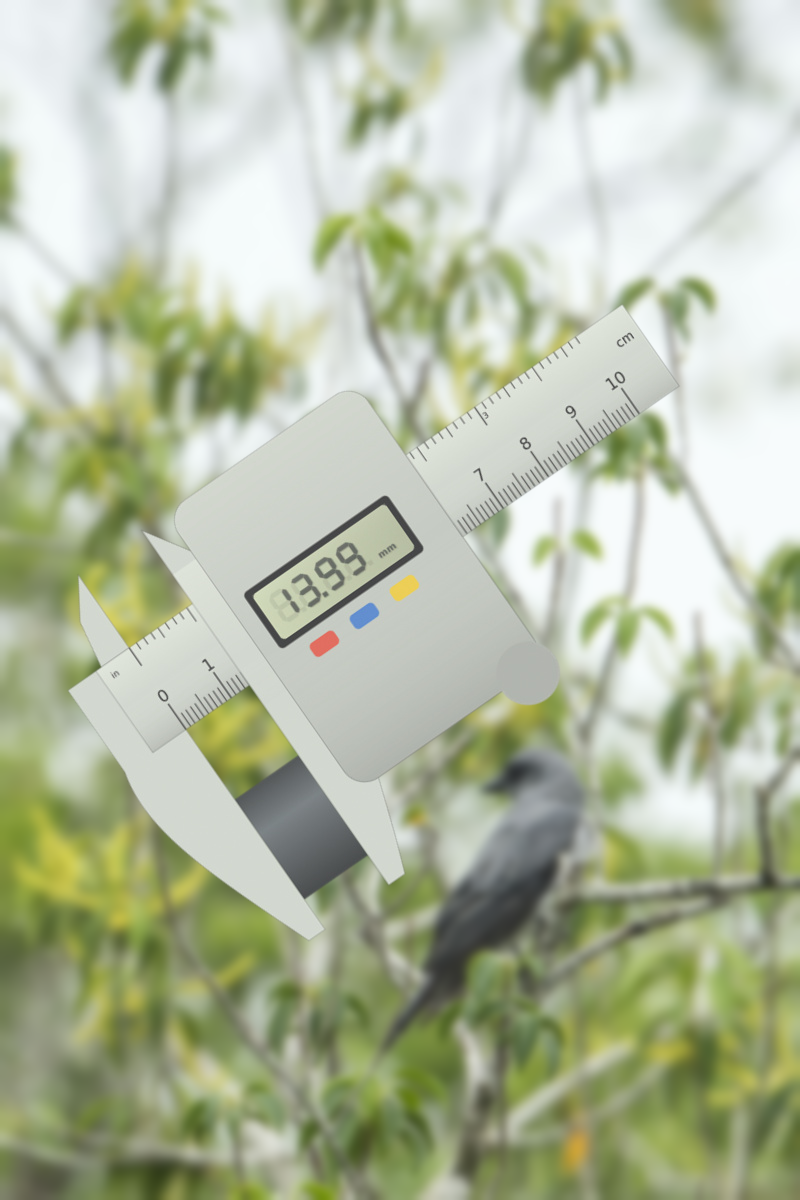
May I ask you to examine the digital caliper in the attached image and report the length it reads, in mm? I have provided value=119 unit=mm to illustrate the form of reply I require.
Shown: value=13.99 unit=mm
